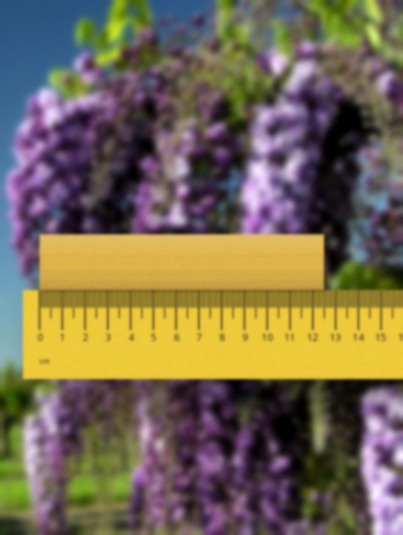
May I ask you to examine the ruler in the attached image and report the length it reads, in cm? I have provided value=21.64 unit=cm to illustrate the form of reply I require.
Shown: value=12.5 unit=cm
